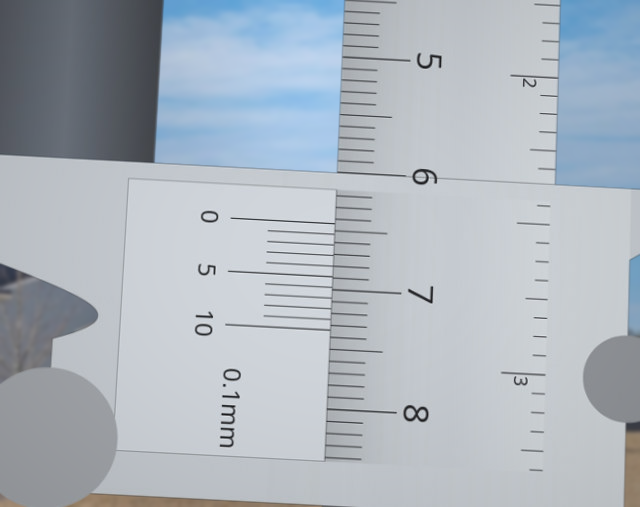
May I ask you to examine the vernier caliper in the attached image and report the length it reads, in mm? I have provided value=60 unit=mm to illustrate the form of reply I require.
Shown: value=64.4 unit=mm
